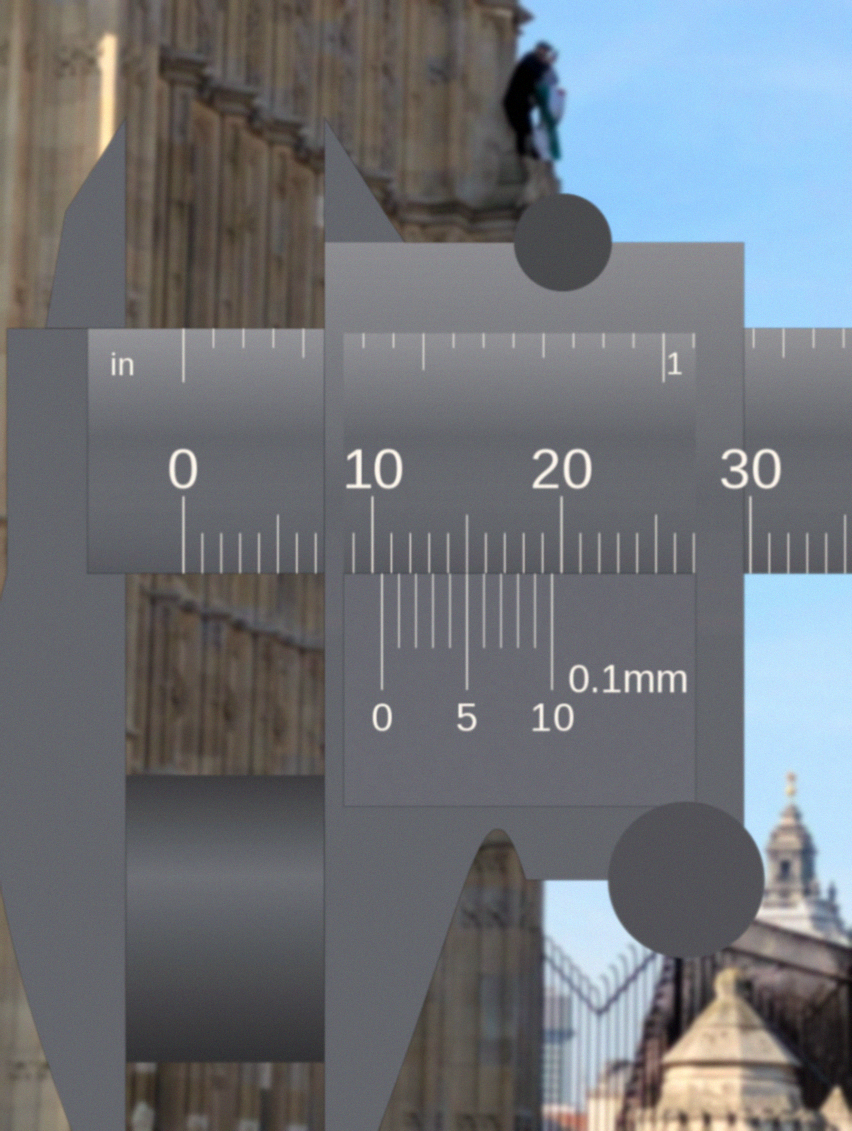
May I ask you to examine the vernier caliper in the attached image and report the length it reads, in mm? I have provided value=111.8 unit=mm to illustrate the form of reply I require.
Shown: value=10.5 unit=mm
